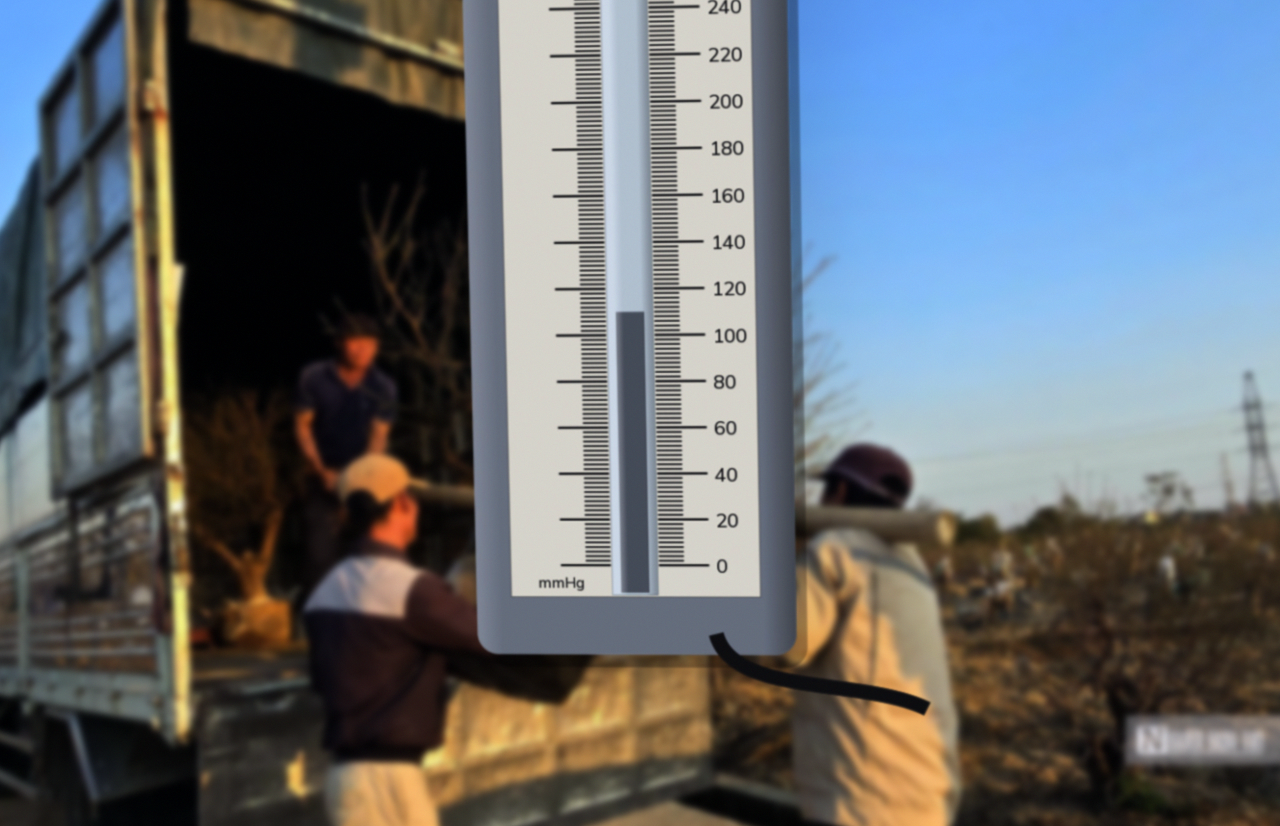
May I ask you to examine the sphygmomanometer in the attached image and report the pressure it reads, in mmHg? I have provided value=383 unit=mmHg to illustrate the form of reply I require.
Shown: value=110 unit=mmHg
